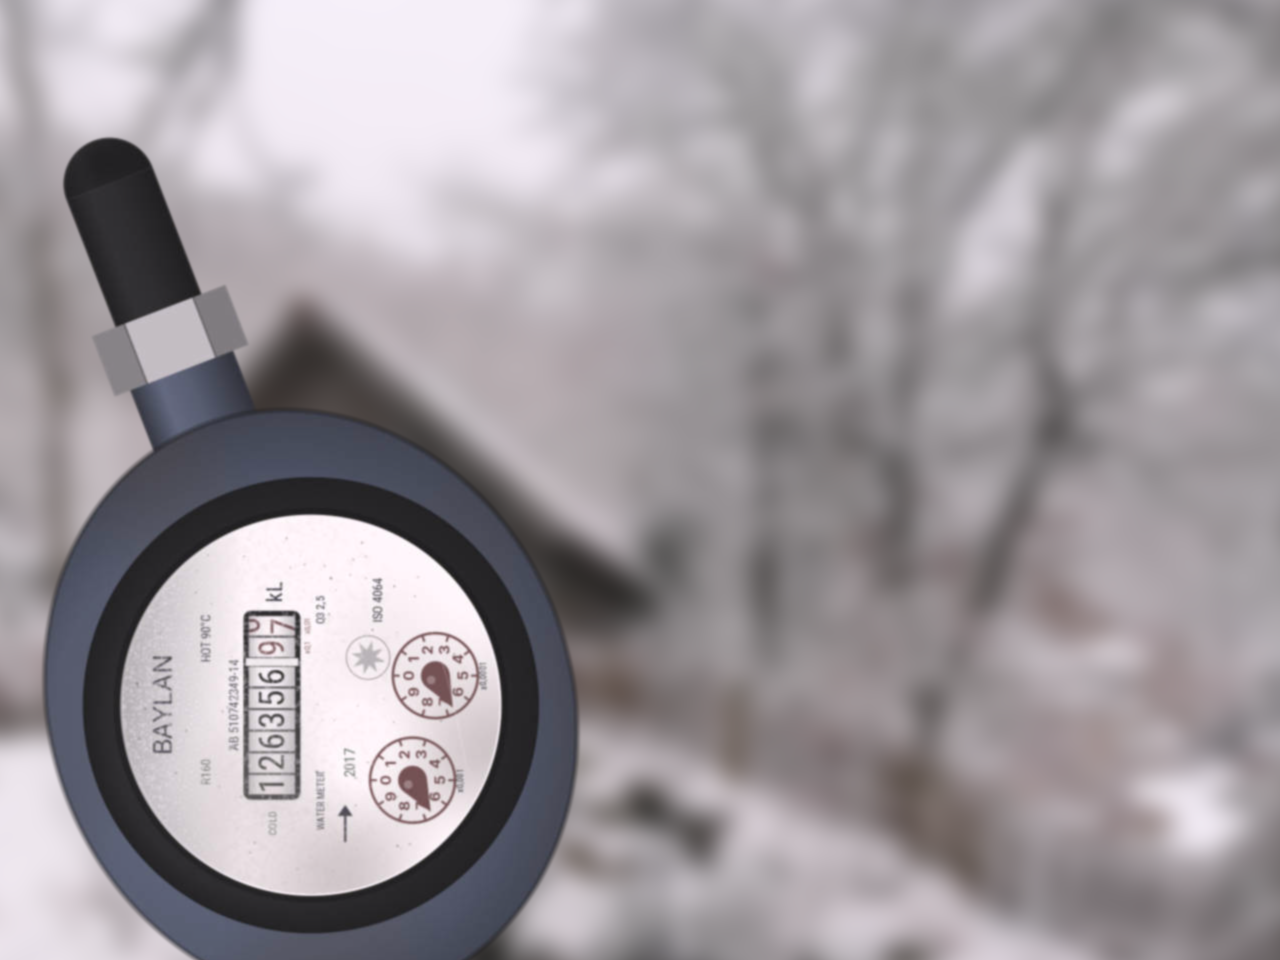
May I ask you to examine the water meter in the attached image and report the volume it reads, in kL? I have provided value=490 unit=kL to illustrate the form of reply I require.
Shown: value=126356.9666 unit=kL
